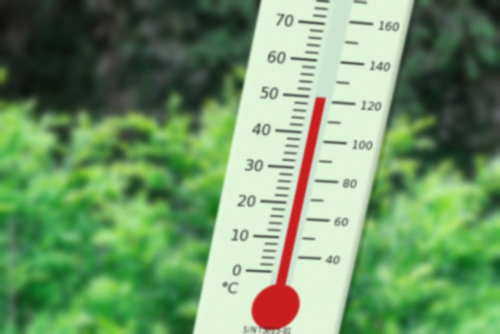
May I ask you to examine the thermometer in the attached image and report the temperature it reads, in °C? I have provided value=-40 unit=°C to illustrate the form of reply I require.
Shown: value=50 unit=°C
